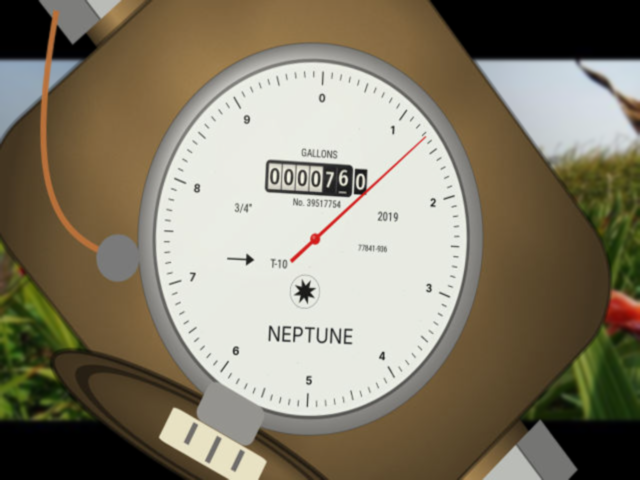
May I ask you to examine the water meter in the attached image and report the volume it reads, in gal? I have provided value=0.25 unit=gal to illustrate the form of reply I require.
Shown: value=761.3 unit=gal
